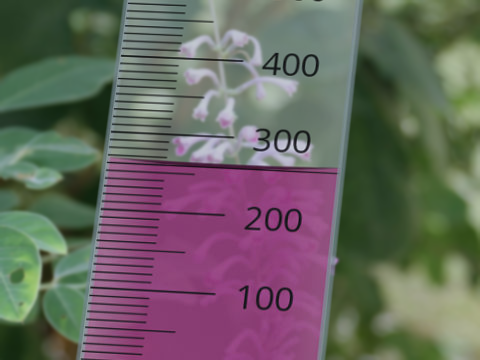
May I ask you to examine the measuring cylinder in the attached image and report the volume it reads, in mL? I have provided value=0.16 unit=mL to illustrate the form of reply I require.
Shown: value=260 unit=mL
